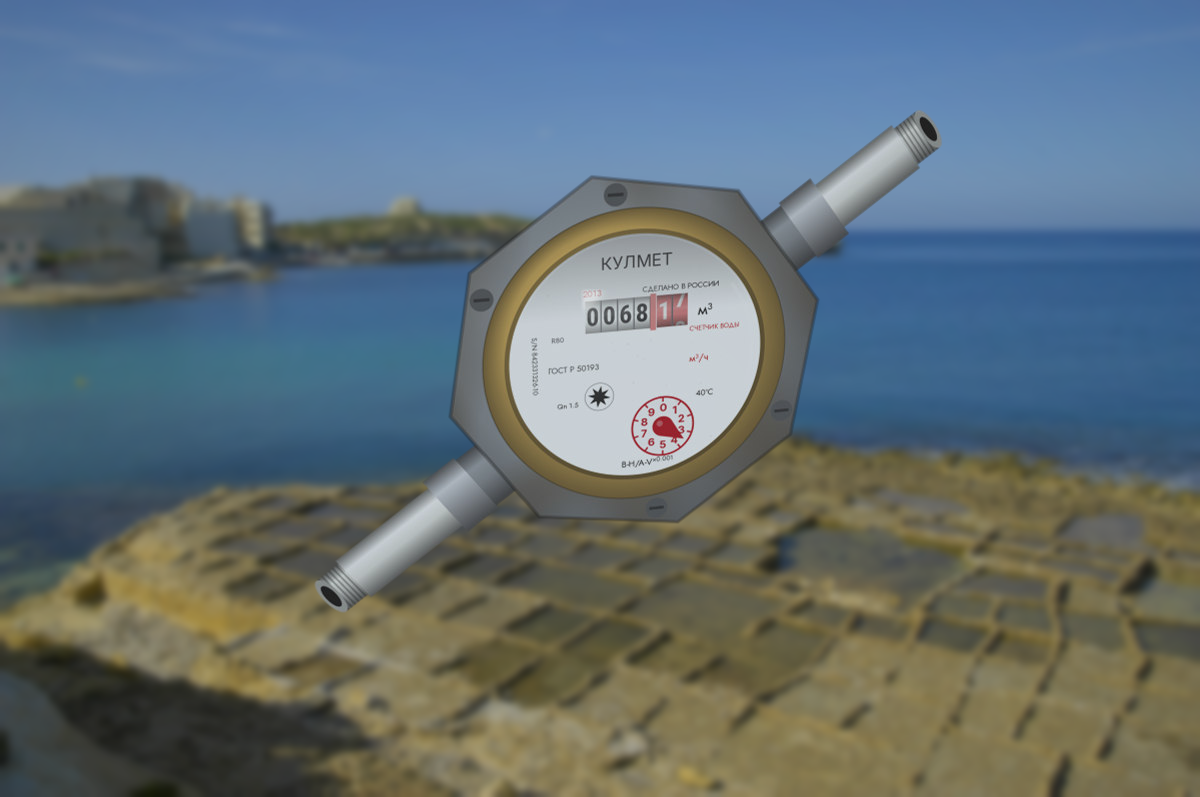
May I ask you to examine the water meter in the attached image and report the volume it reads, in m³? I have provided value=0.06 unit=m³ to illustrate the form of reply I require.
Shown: value=68.173 unit=m³
